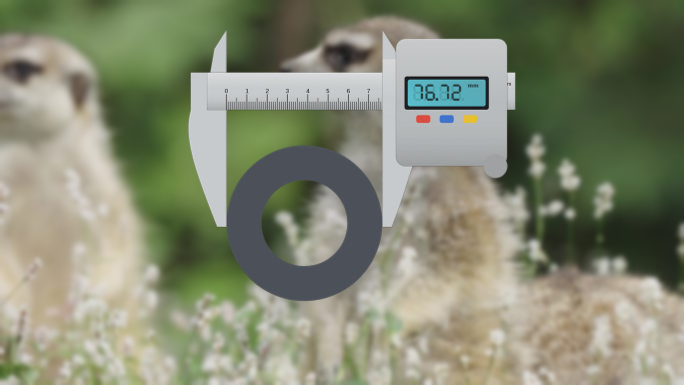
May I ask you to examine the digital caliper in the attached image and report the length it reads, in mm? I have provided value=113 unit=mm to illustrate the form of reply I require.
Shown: value=76.72 unit=mm
